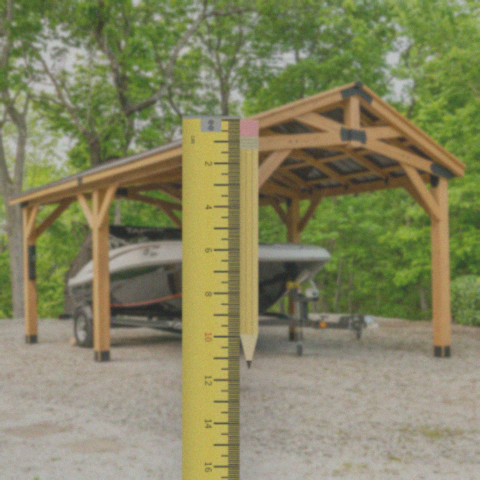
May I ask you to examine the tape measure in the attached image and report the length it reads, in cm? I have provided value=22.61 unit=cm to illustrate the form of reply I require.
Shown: value=11.5 unit=cm
